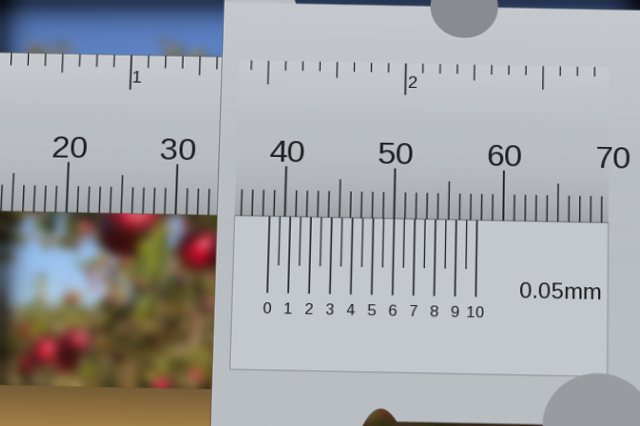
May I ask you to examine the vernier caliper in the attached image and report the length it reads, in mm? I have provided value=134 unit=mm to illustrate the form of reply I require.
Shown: value=38.6 unit=mm
